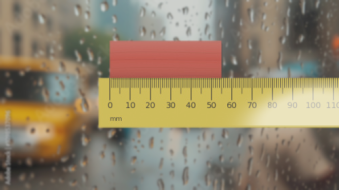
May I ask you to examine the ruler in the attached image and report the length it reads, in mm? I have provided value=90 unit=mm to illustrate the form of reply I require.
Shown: value=55 unit=mm
